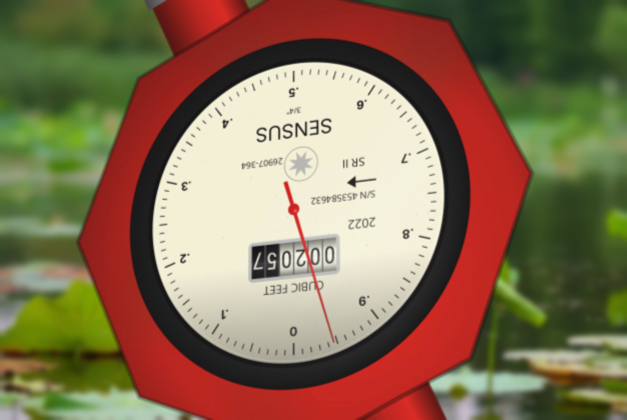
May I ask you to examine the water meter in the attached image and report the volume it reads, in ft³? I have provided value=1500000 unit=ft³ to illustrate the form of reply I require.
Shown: value=2056.95 unit=ft³
